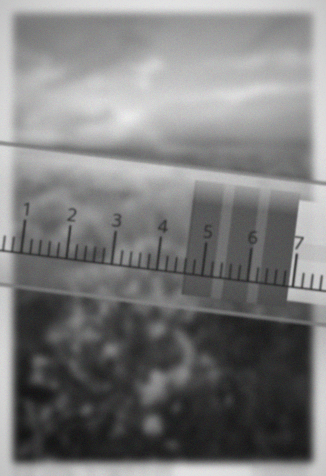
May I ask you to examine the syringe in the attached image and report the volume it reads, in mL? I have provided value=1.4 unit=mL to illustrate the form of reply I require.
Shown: value=4.6 unit=mL
